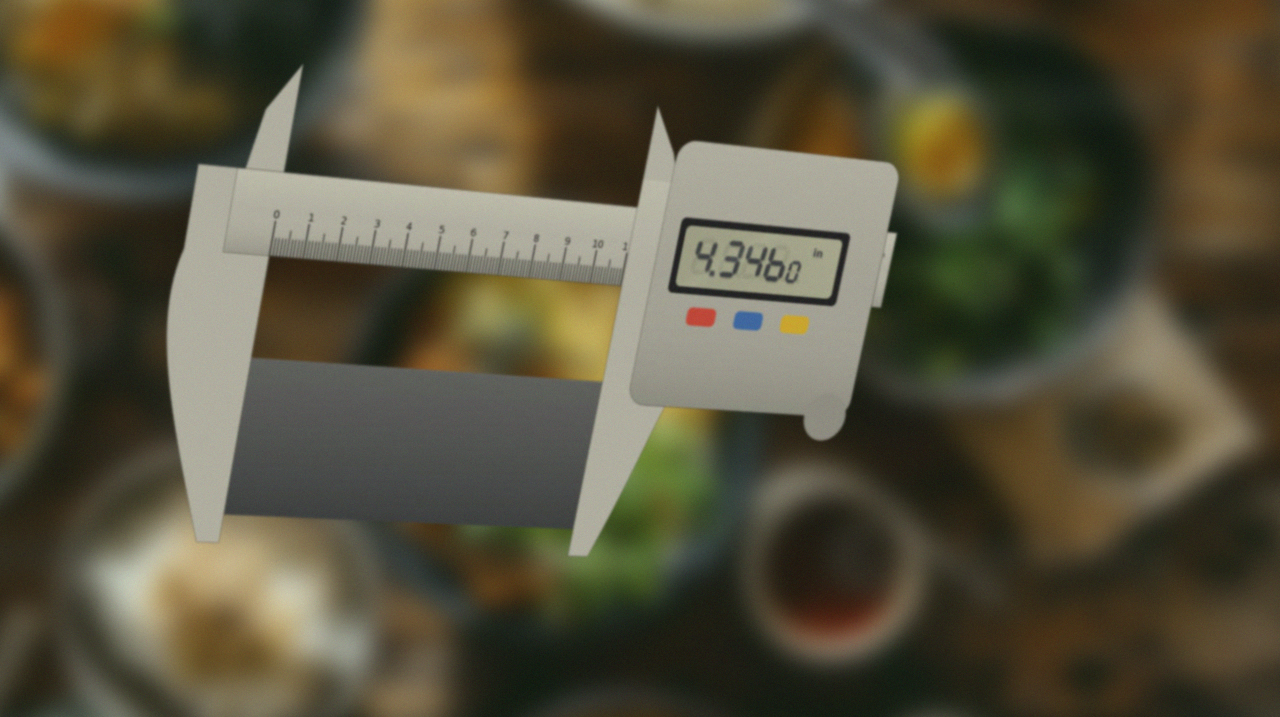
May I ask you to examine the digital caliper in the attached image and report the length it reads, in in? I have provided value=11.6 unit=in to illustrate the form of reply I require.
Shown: value=4.3460 unit=in
